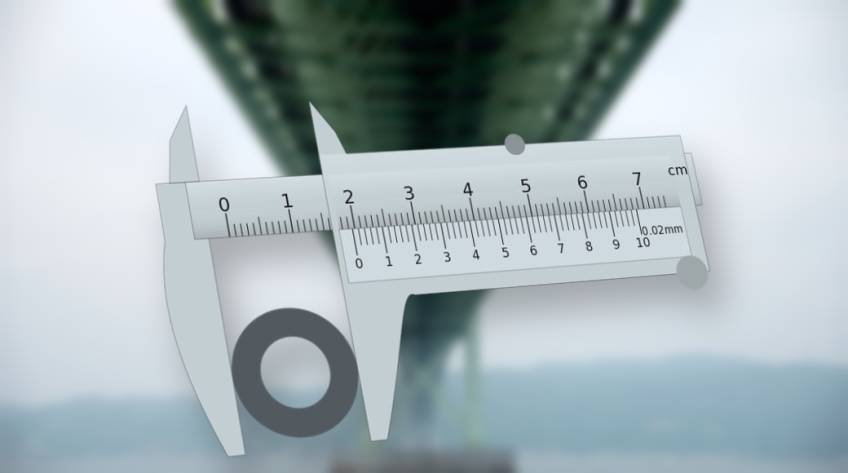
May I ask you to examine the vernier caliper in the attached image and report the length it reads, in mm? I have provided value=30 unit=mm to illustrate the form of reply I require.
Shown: value=19.6 unit=mm
